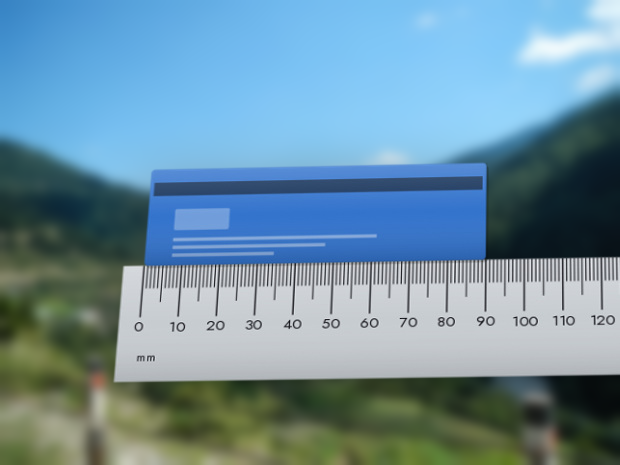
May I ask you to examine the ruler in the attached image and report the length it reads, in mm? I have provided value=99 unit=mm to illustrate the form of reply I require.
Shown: value=90 unit=mm
